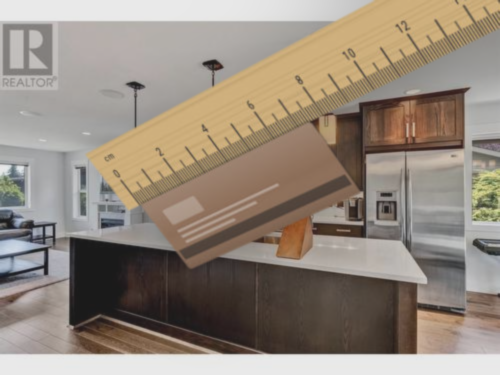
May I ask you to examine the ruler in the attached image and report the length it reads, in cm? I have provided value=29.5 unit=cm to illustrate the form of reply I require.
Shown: value=7.5 unit=cm
